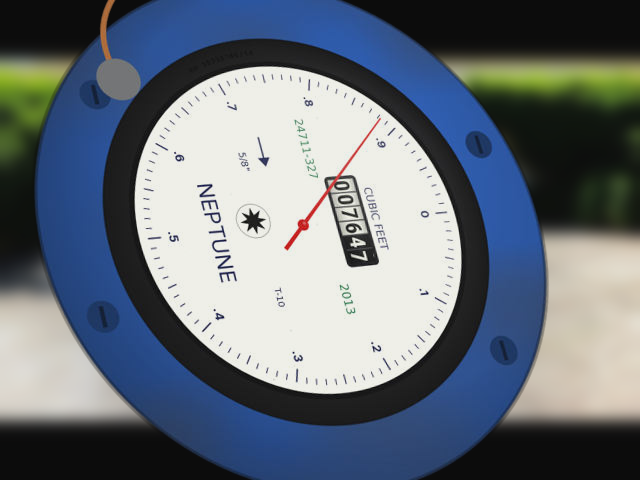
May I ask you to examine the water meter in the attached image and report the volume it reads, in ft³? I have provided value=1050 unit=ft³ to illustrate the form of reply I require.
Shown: value=7646.88 unit=ft³
